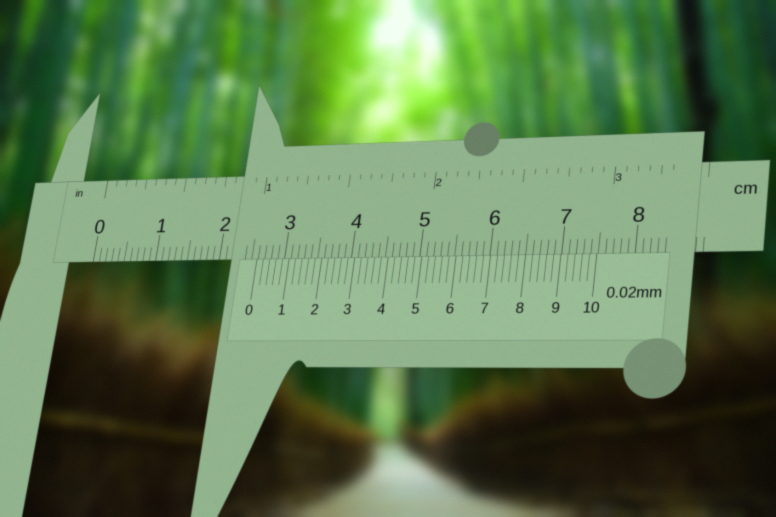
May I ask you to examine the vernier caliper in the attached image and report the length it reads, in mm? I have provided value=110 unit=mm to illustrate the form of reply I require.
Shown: value=25.8 unit=mm
